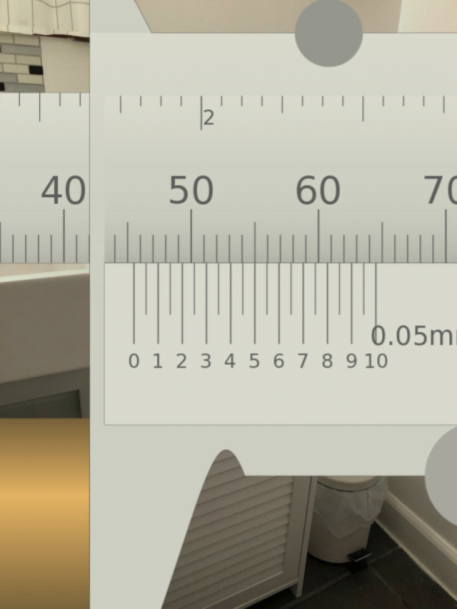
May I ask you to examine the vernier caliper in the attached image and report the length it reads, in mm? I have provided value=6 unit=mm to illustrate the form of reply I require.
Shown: value=45.5 unit=mm
